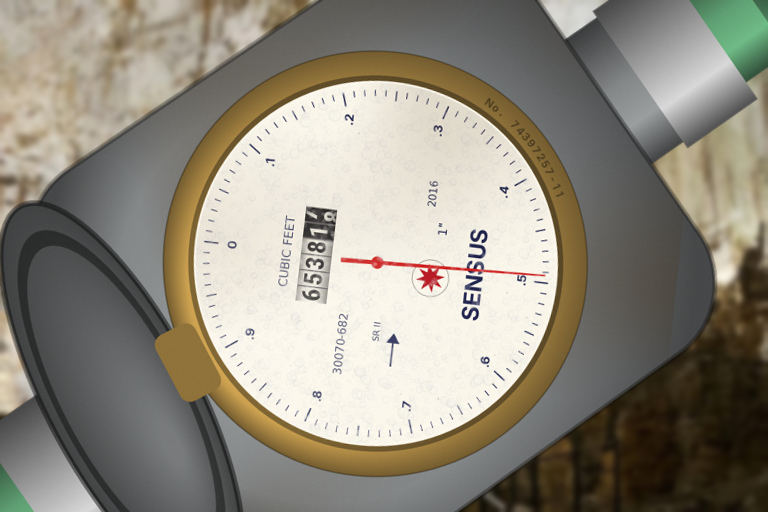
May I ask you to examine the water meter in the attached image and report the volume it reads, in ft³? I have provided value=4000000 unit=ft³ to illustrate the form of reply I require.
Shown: value=653817.49 unit=ft³
